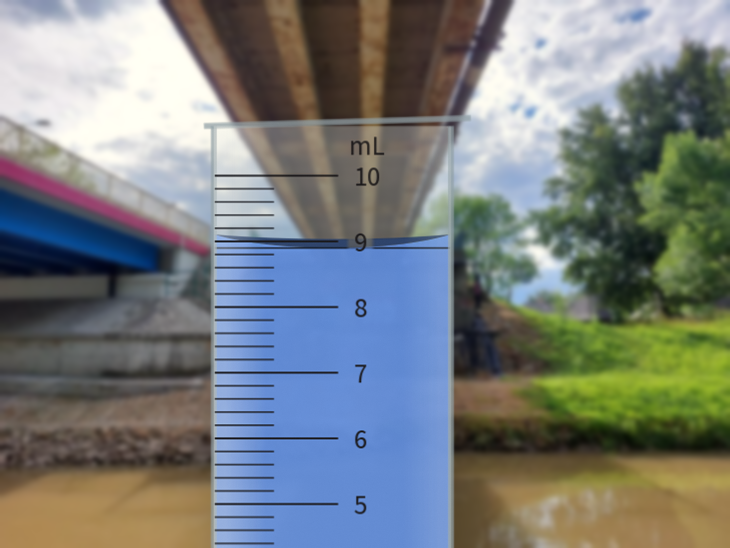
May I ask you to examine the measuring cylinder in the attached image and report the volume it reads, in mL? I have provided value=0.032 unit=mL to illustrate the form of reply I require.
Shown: value=8.9 unit=mL
